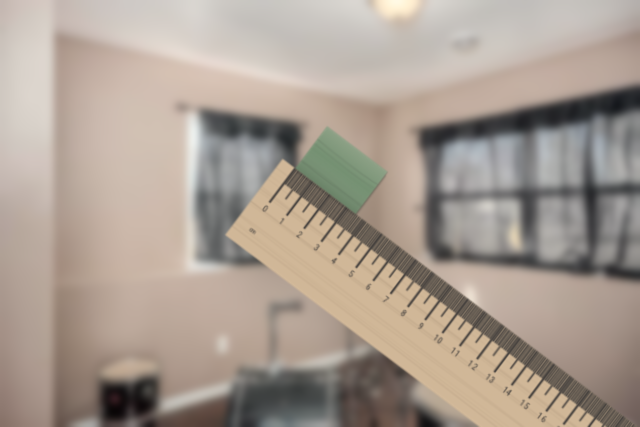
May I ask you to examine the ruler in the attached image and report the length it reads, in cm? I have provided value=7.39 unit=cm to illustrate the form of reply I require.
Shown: value=3.5 unit=cm
